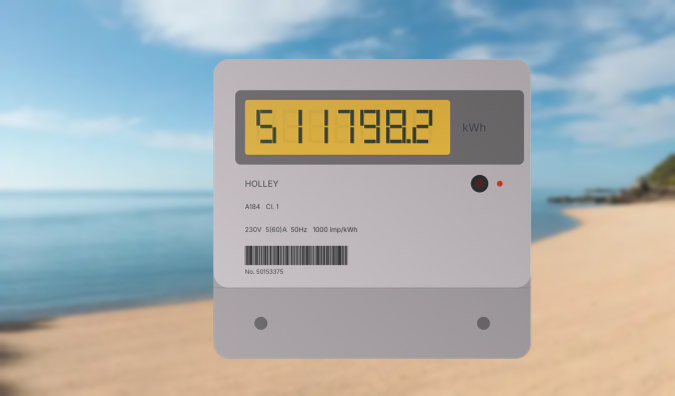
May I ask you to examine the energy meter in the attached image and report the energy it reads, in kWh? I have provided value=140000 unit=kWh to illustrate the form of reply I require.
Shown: value=511798.2 unit=kWh
